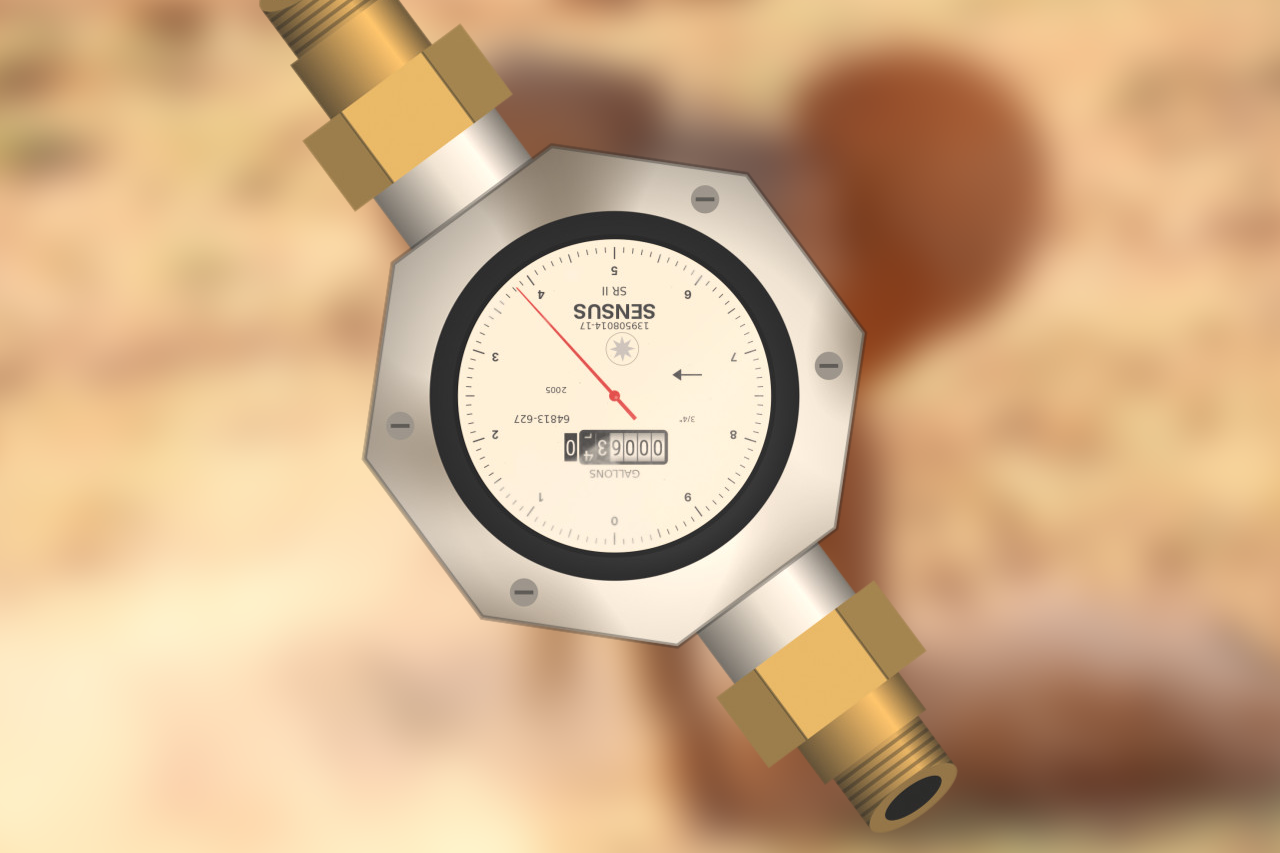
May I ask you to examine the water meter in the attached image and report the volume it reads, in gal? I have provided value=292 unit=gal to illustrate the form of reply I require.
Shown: value=6343.8 unit=gal
